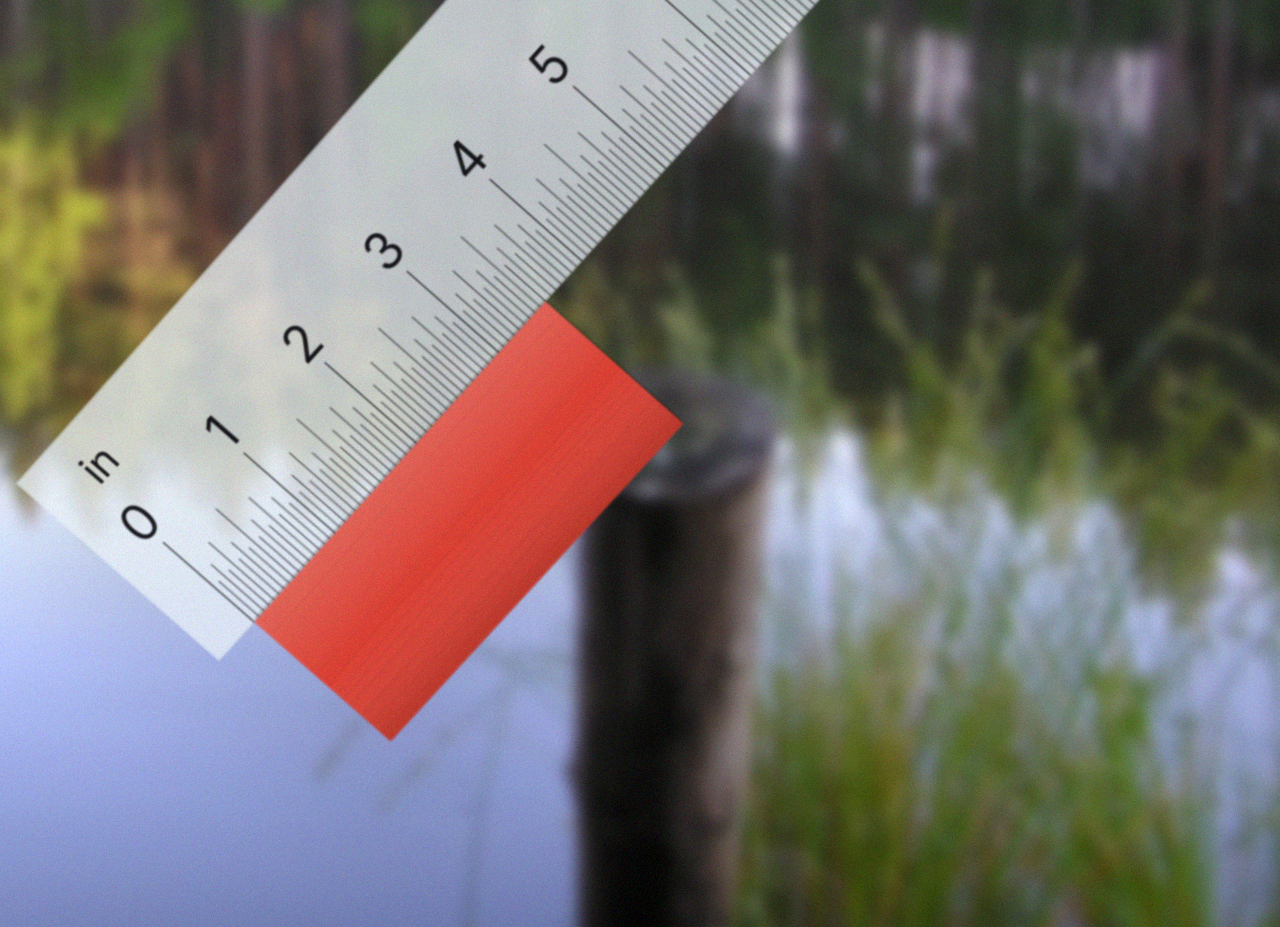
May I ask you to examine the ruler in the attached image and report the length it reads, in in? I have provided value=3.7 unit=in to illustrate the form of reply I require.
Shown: value=3.5625 unit=in
